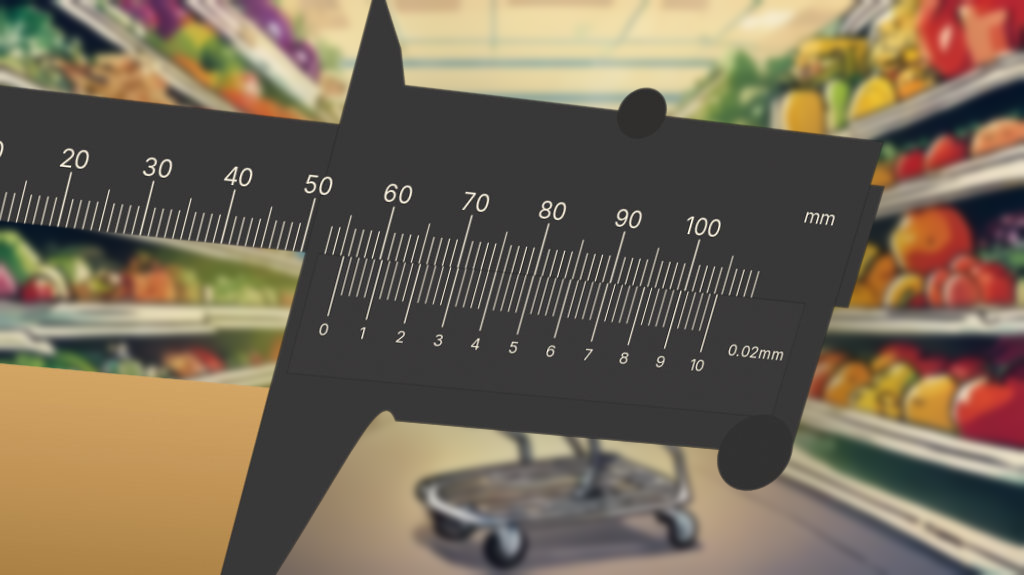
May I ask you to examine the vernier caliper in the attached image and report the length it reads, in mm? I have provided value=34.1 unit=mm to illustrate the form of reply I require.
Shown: value=55.4 unit=mm
